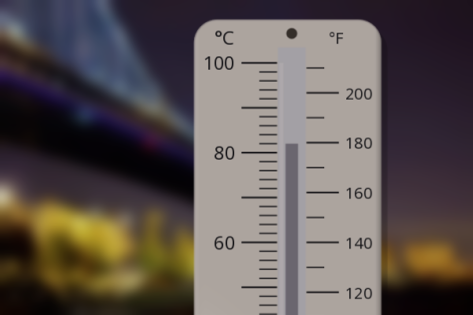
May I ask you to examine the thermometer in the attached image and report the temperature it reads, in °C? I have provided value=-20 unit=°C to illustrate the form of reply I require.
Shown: value=82 unit=°C
